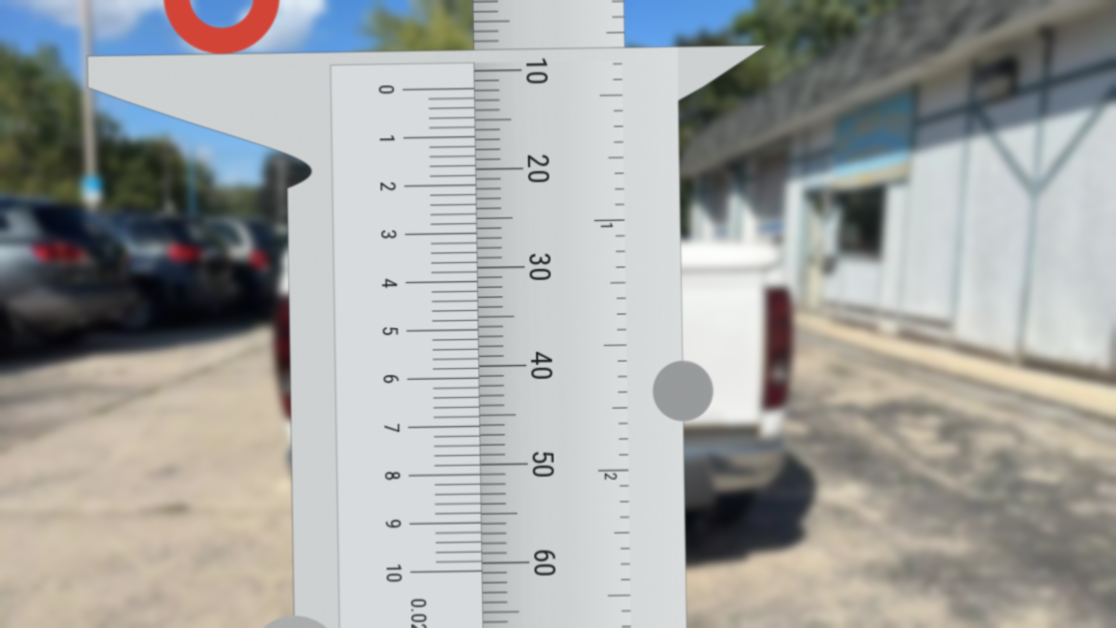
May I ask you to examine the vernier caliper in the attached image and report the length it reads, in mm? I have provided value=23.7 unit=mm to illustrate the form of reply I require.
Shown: value=11.8 unit=mm
